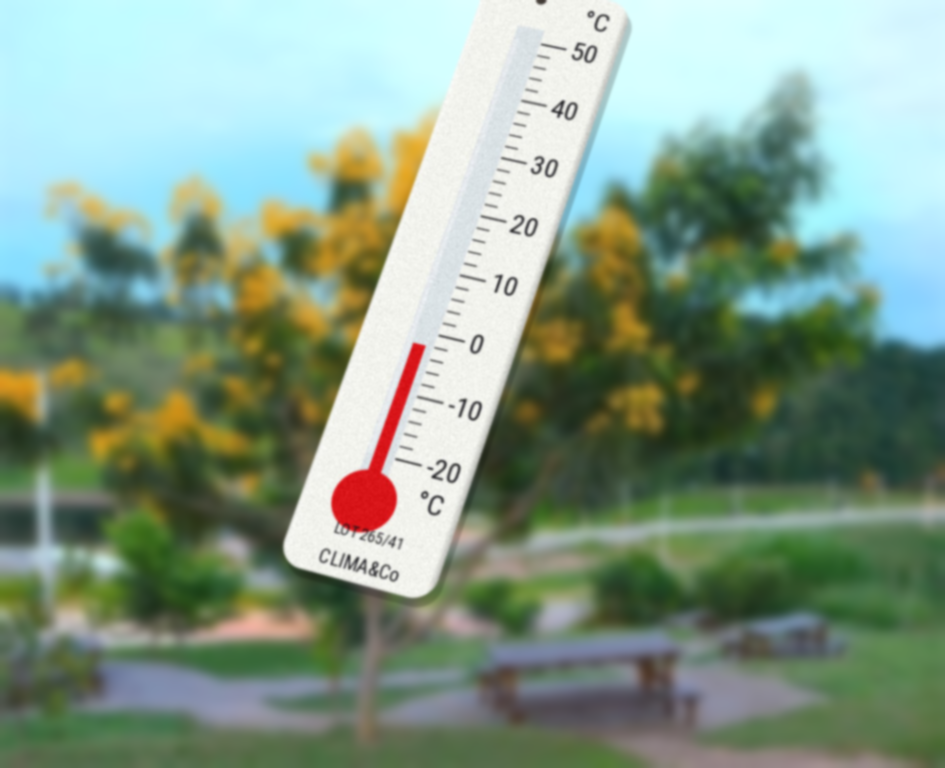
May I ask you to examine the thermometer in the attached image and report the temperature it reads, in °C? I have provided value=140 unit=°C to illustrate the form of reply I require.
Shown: value=-2 unit=°C
